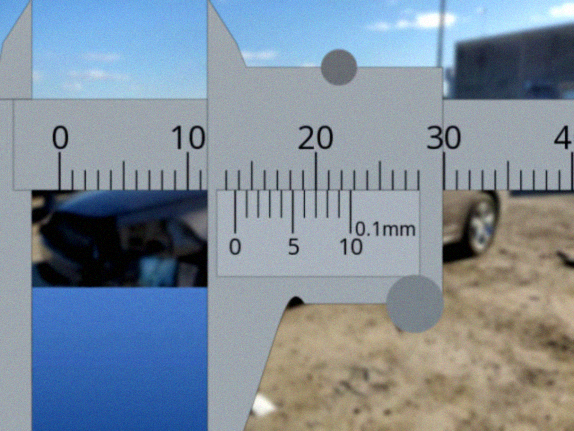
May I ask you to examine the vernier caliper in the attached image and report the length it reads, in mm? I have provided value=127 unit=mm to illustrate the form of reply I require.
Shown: value=13.7 unit=mm
